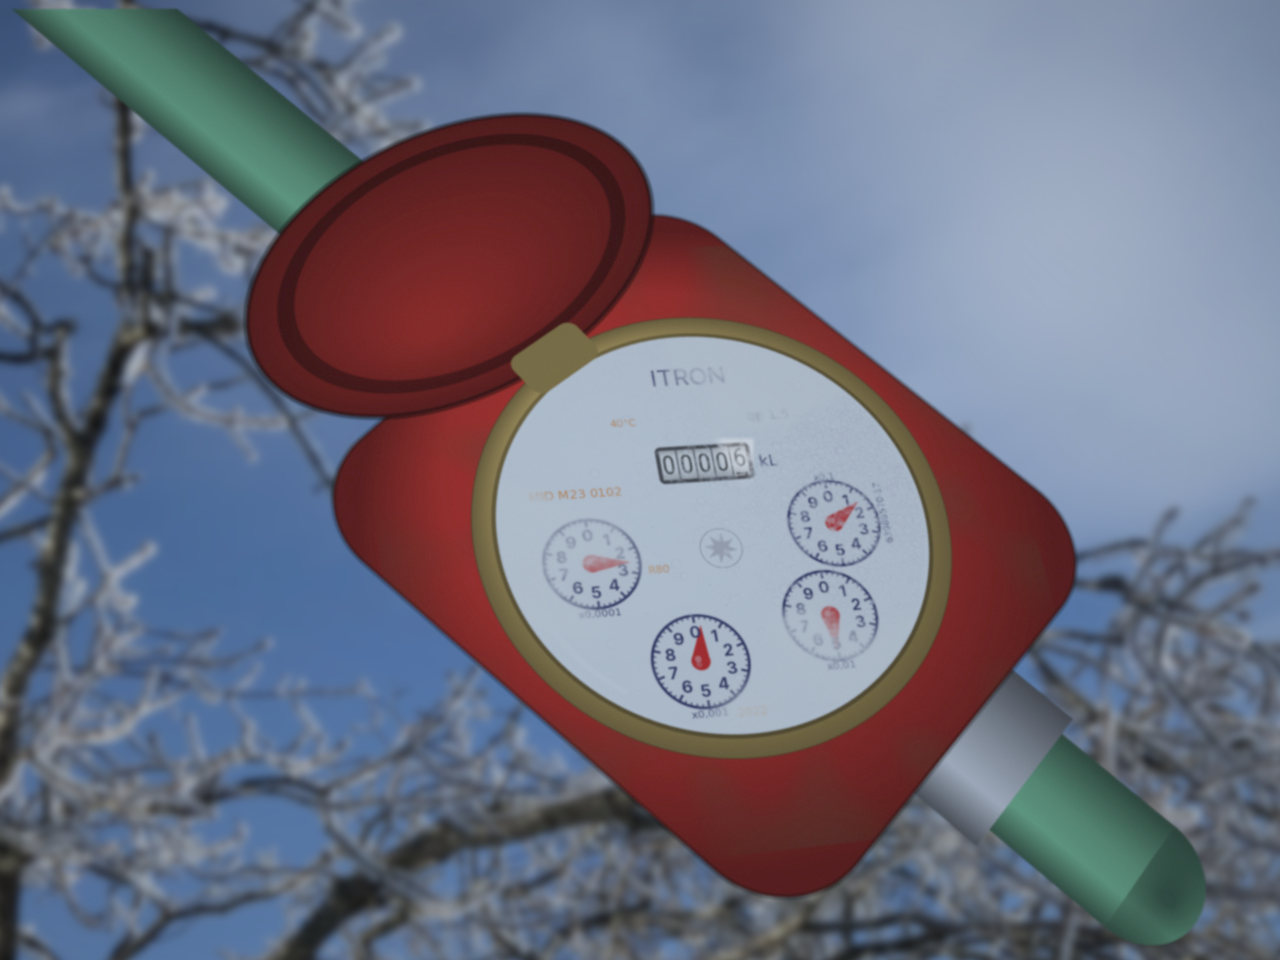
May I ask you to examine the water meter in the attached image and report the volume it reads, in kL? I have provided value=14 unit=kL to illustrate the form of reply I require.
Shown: value=6.1502 unit=kL
